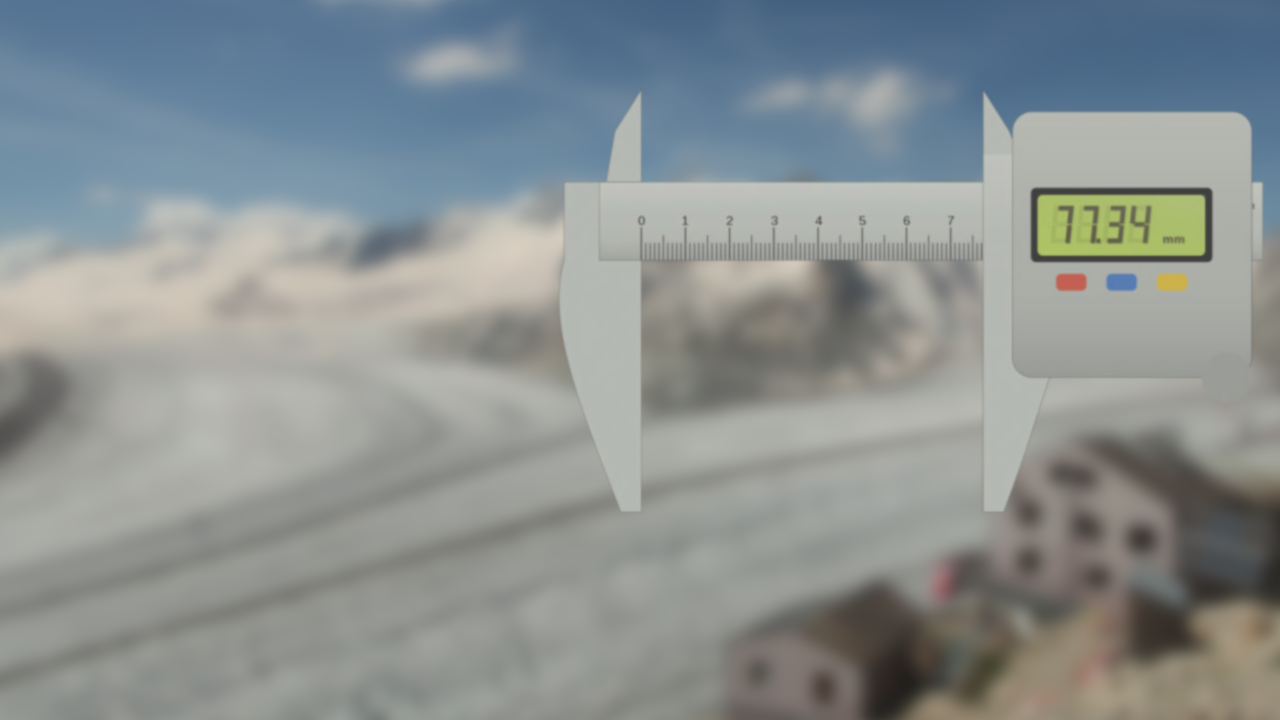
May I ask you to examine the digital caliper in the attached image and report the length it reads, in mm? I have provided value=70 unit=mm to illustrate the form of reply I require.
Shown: value=77.34 unit=mm
